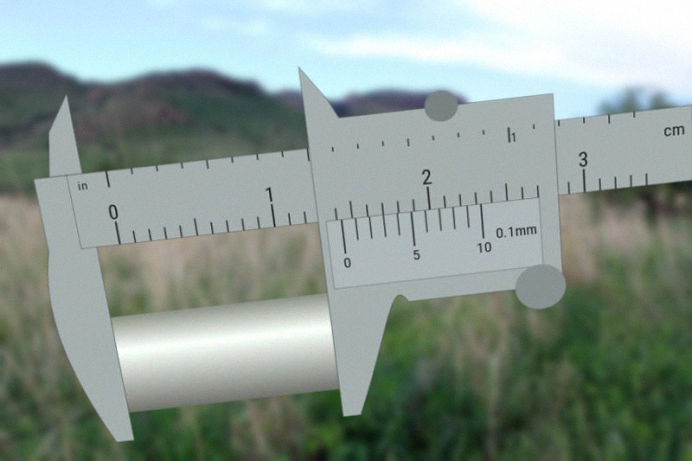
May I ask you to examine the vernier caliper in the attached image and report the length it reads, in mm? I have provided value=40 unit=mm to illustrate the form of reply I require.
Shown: value=14.3 unit=mm
